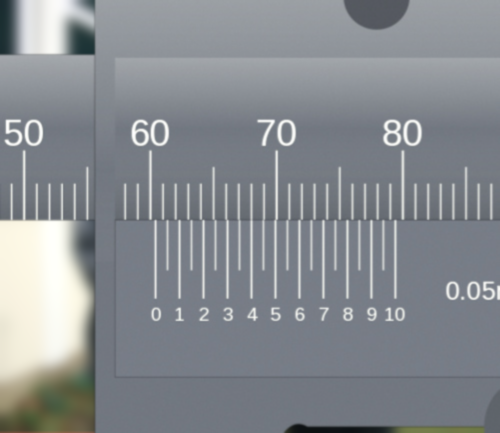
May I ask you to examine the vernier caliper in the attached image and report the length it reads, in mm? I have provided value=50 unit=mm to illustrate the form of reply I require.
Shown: value=60.4 unit=mm
